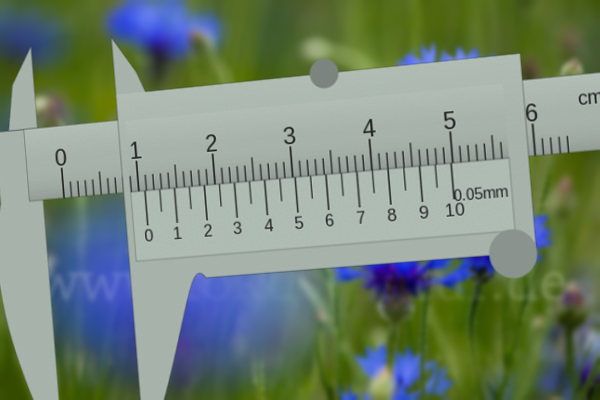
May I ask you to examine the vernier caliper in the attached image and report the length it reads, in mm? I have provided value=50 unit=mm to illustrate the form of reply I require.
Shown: value=10.8 unit=mm
